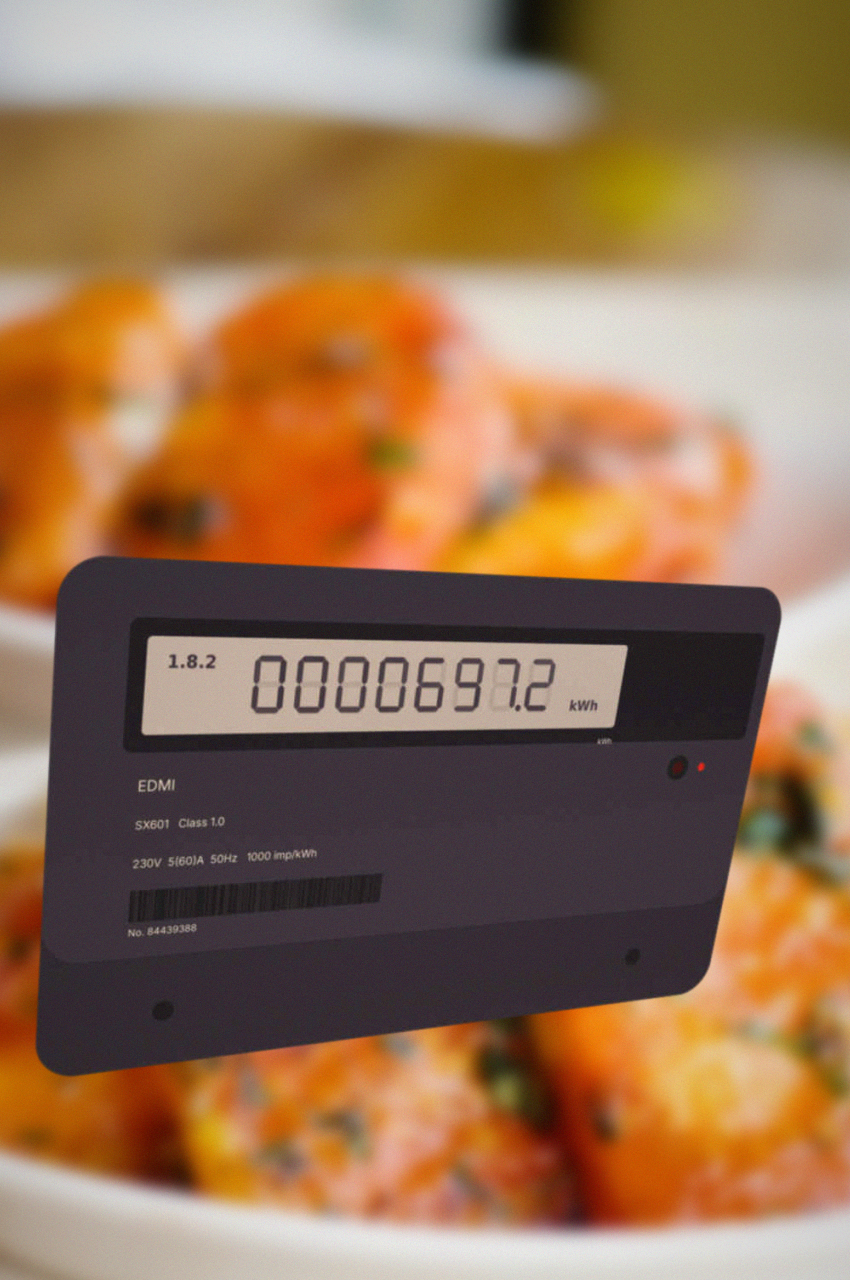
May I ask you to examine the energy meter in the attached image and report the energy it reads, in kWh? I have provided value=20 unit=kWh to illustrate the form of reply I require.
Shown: value=697.2 unit=kWh
